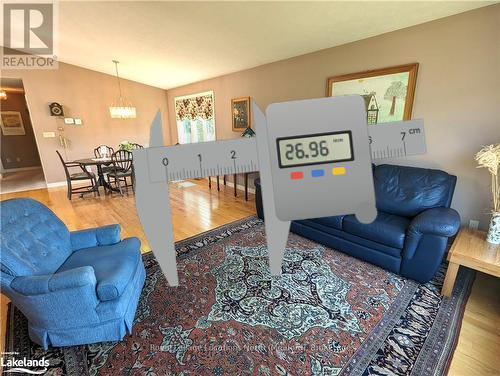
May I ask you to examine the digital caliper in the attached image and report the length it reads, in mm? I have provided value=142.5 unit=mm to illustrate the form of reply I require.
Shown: value=26.96 unit=mm
